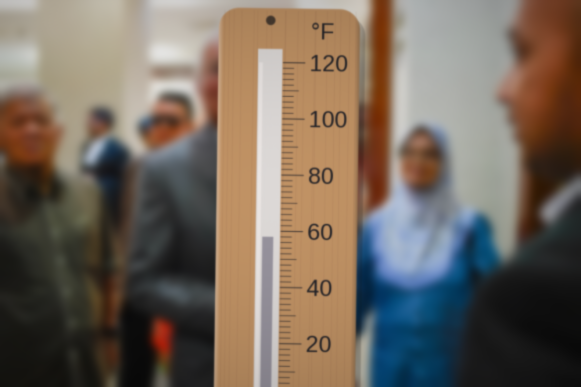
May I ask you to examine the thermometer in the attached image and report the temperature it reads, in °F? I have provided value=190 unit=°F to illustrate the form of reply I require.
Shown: value=58 unit=°F
